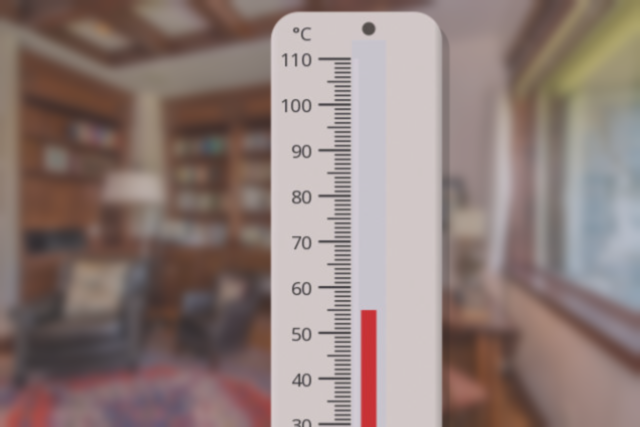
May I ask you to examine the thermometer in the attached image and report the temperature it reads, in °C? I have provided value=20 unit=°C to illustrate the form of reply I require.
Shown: value=55 unit=°C
